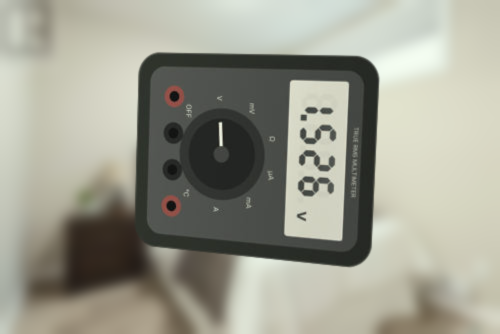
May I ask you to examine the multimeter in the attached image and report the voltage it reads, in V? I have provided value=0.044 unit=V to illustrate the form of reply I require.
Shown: value=1.526 unit=V
